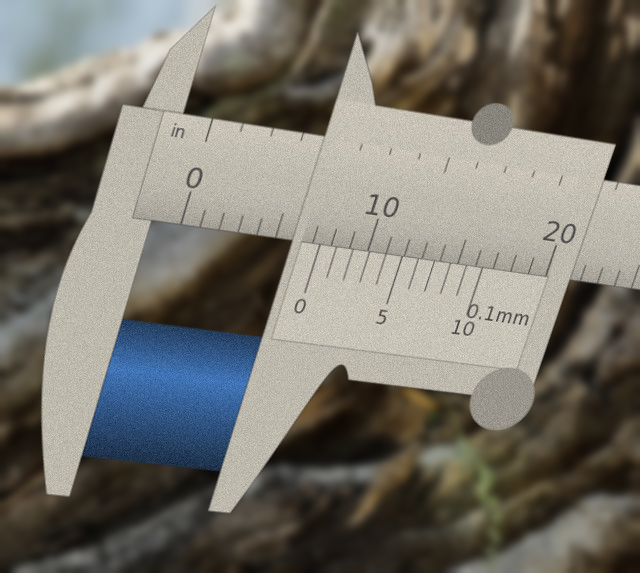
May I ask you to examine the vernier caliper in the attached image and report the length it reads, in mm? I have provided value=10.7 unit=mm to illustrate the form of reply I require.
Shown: value=7.4 unit=mm
